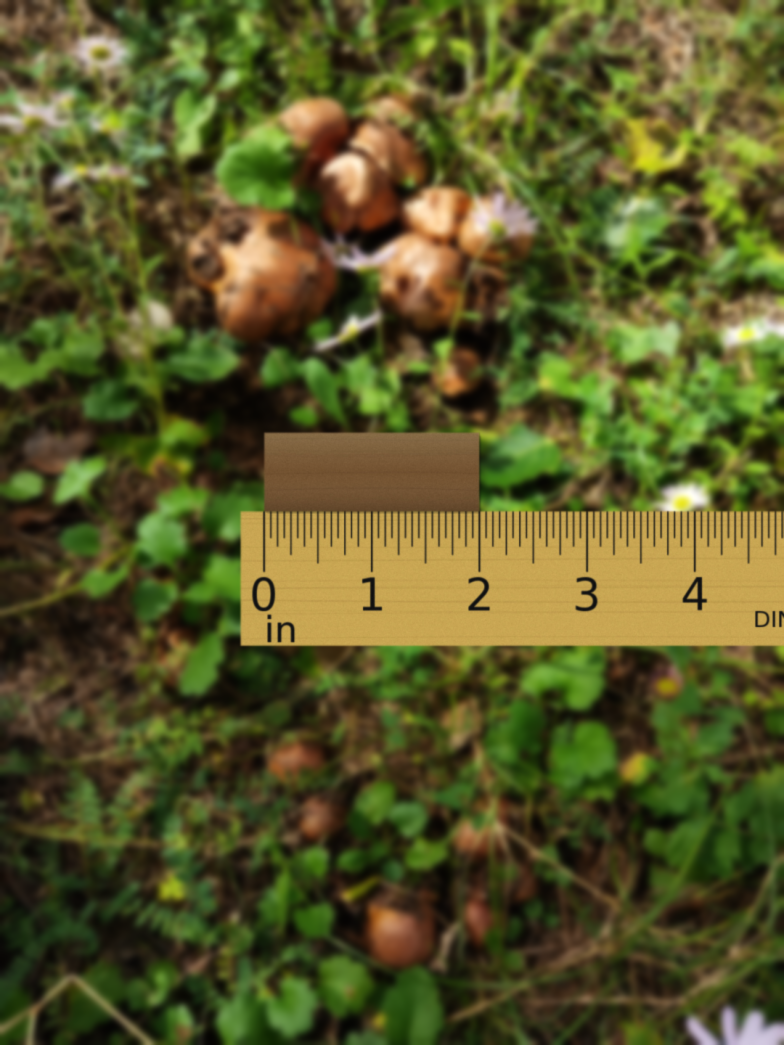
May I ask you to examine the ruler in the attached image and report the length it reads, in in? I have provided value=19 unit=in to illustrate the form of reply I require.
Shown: value=2 unit=in
